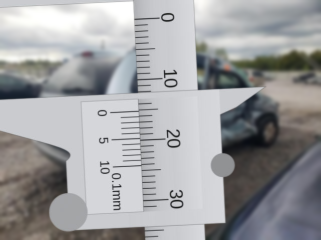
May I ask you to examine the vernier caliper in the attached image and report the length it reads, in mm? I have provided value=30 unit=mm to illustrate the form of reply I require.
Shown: value=15.2 unit=mm
